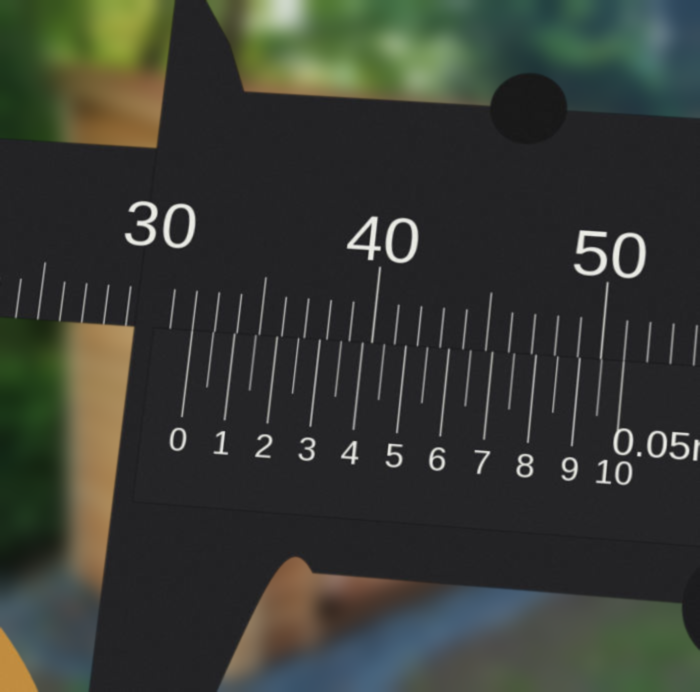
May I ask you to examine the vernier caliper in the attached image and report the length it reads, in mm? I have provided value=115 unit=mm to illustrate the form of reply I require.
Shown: value=32.0 unit=mm
